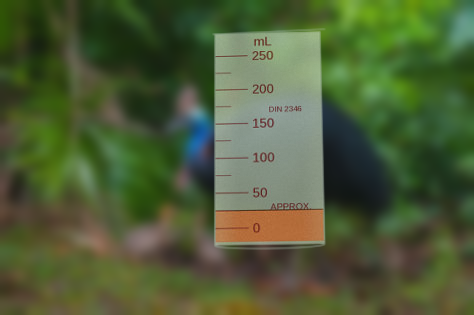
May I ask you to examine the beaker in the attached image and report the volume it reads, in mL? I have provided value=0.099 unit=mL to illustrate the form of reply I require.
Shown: value=25 unit=mL
